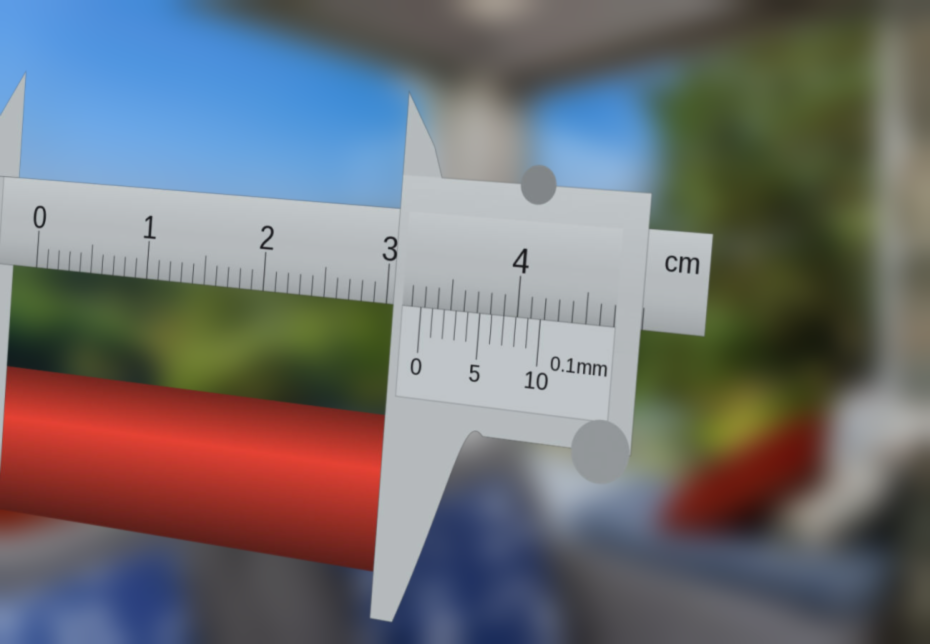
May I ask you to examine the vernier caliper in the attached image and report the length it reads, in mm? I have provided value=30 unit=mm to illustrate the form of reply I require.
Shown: value=32.7 unit=mm
